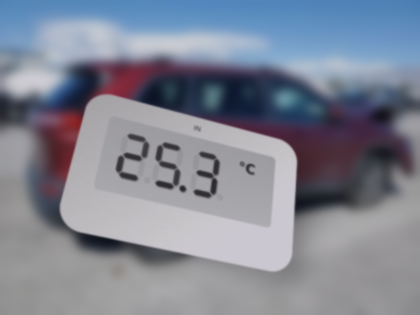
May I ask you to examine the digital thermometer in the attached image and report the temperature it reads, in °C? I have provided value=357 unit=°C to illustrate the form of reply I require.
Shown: value=25.3 unit=°C
